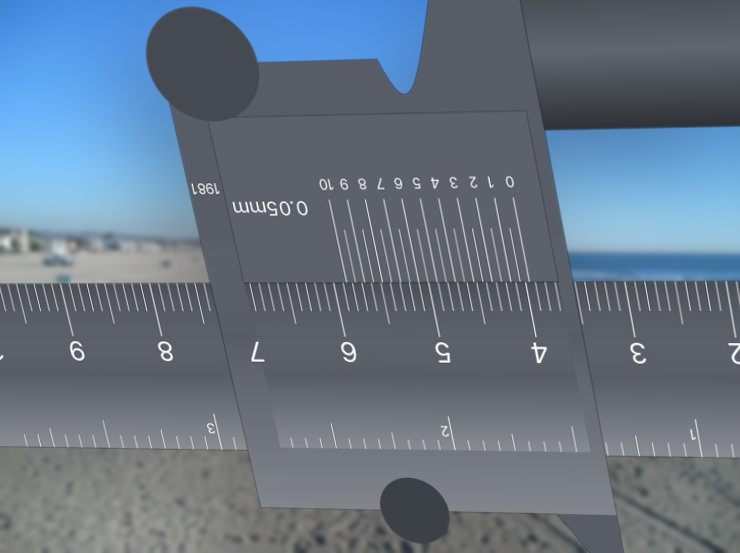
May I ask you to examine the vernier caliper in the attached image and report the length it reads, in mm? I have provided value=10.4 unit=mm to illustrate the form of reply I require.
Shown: value=39.6 unit=mm
